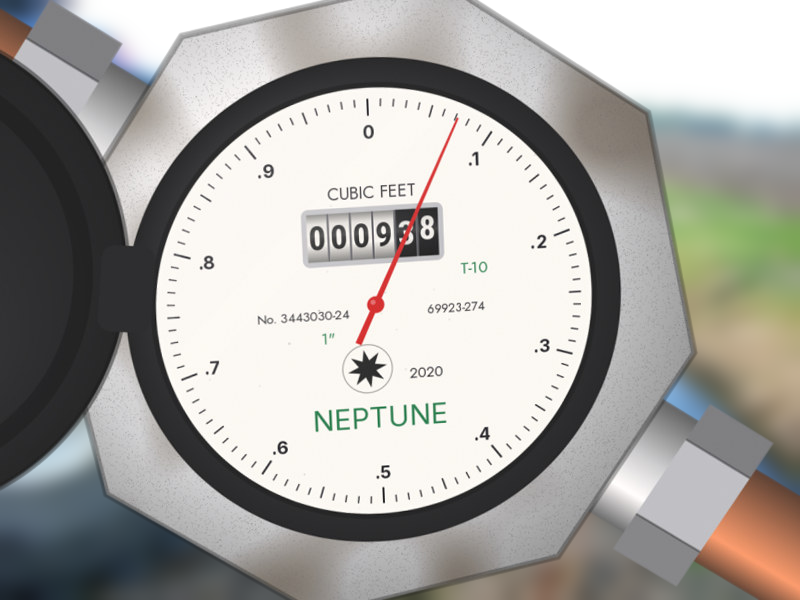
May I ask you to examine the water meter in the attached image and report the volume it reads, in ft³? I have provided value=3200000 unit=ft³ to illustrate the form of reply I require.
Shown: value=938.07 unit=ft³
